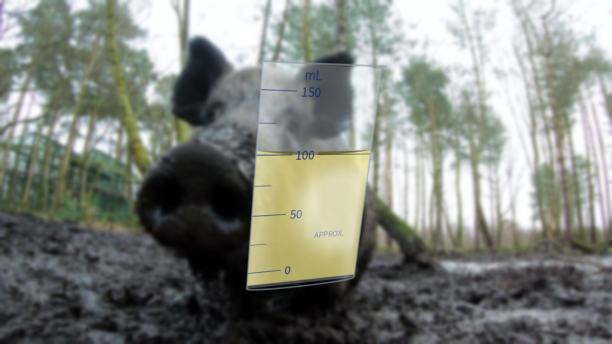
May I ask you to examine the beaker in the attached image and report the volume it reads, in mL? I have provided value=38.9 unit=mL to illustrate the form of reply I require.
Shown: value=100 unit=mL
